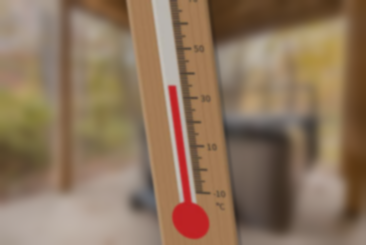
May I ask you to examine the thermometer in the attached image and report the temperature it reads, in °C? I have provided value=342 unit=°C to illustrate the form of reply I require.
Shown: value=35 unit=°C
